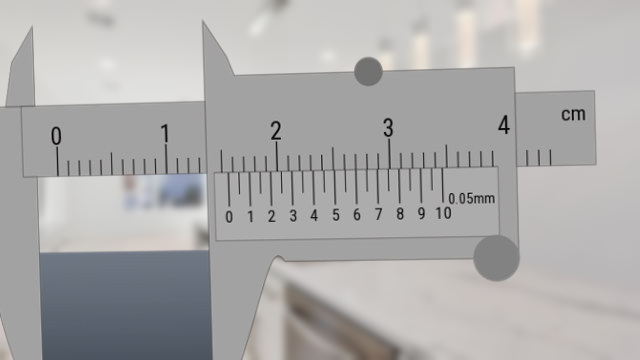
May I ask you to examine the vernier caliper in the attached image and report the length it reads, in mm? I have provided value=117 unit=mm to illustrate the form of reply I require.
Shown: value=15.6 unit=mm
